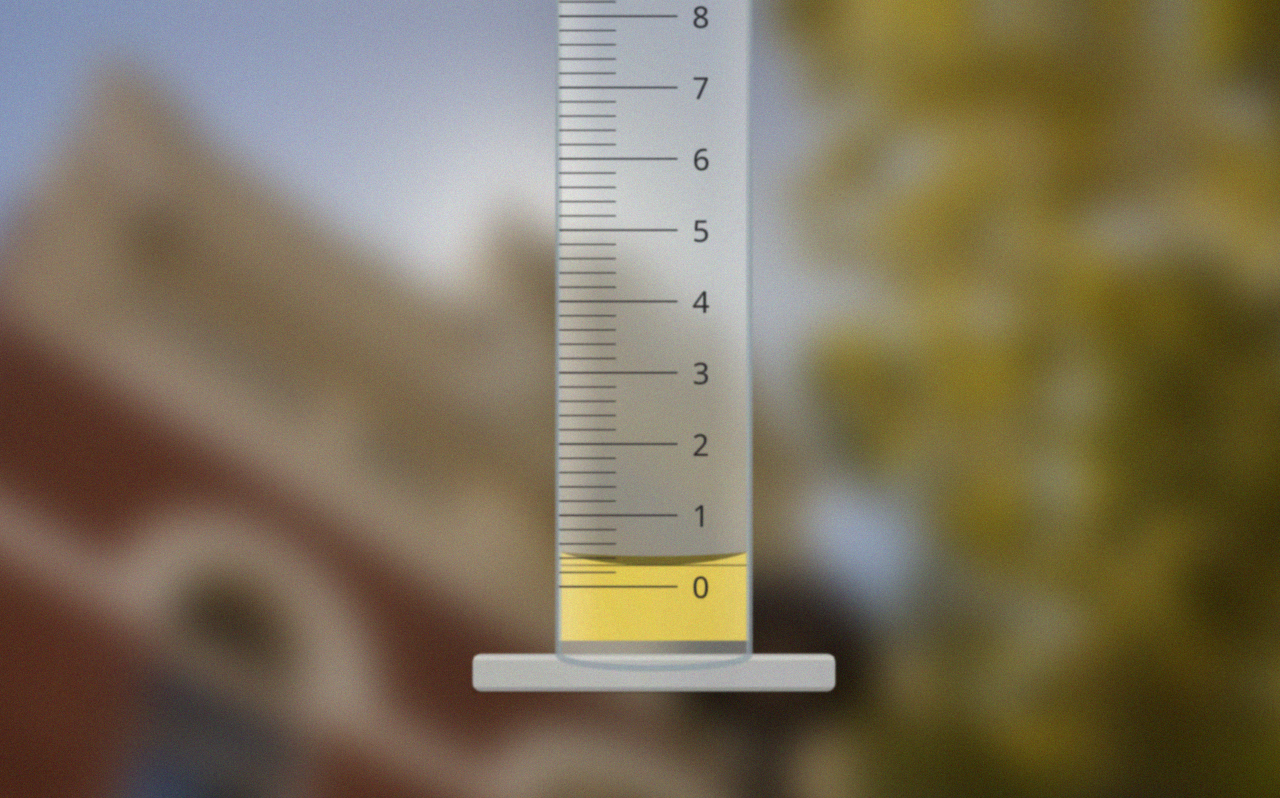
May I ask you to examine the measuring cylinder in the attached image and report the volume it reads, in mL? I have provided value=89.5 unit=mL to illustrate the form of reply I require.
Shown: value=0.3 unit=mL
